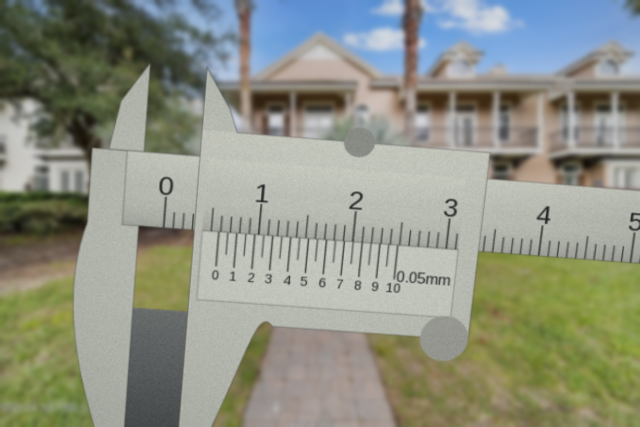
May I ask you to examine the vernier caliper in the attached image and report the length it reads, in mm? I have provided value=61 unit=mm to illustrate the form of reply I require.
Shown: value=5.8 unit=mm
